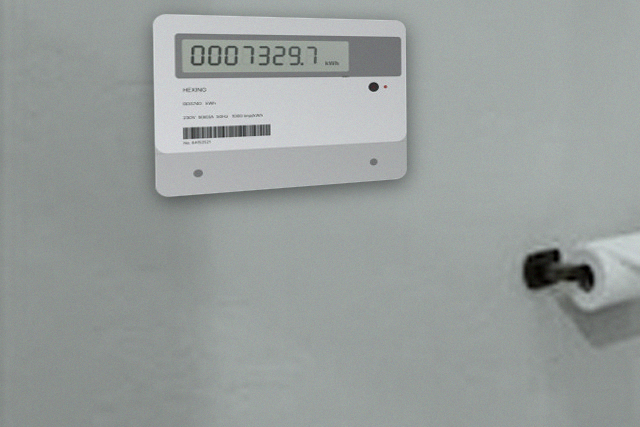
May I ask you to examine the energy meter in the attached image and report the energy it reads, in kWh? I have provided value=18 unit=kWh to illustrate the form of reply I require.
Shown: value=7329.7 unit=kWh
